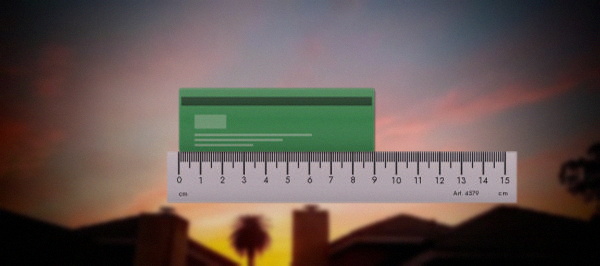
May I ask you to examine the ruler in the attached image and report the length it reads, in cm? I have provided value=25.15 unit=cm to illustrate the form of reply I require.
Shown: value=9 unit=cm
